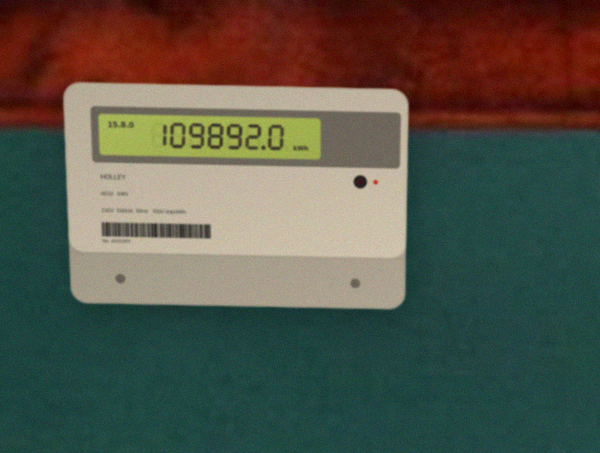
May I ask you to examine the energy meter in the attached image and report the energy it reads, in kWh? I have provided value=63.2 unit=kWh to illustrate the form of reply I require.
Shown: value=109892.0 unit=kWh
